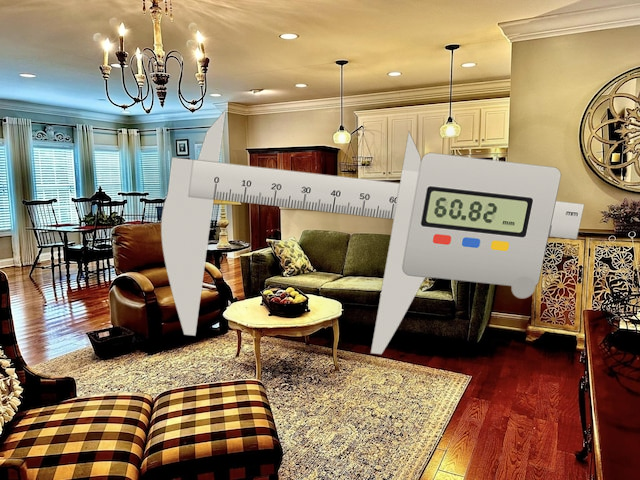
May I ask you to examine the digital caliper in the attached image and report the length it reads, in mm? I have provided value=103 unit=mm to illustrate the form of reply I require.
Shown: value=60.82 unit=mm
